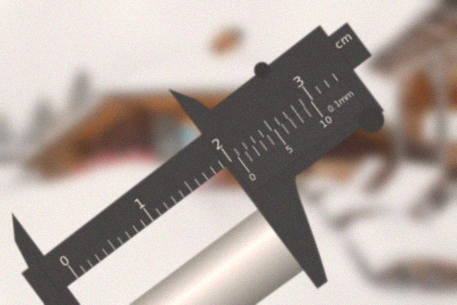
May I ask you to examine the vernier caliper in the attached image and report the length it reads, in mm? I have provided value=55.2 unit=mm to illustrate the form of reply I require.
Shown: value=20.8 unit=mm
